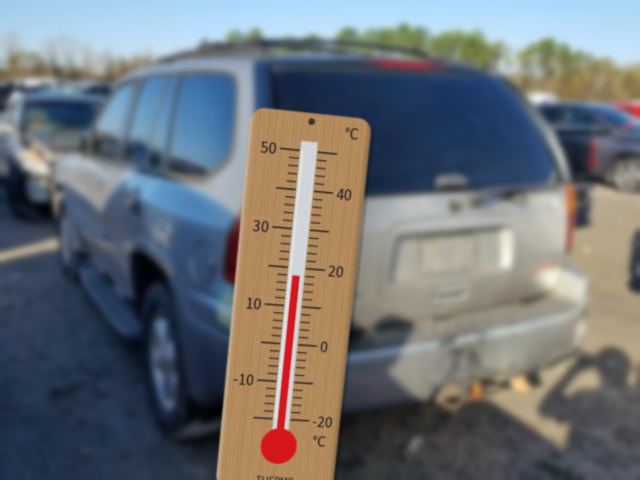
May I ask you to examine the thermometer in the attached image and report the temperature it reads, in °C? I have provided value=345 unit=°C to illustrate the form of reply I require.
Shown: value=18 unit=°C
